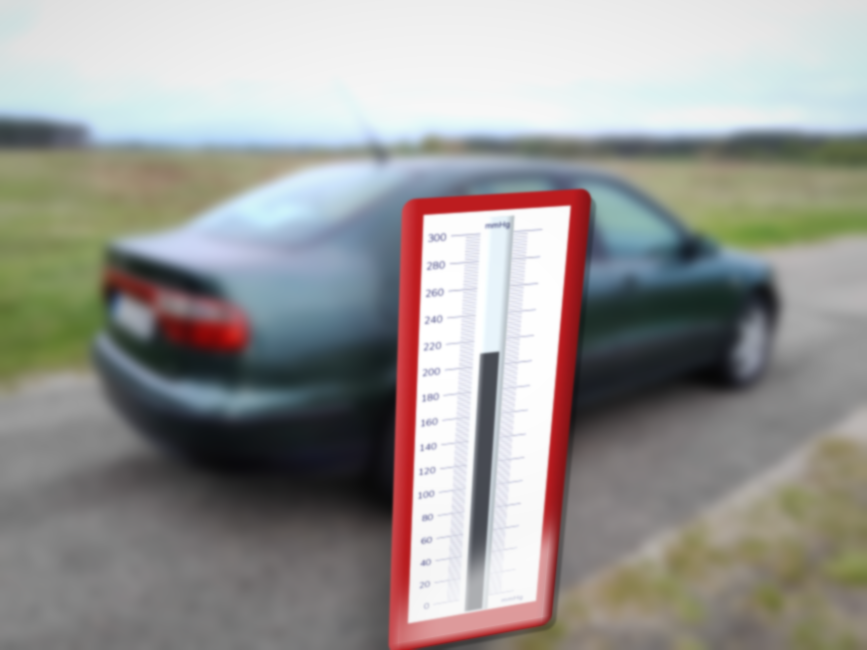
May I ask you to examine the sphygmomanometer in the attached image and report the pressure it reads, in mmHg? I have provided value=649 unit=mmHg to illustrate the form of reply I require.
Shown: value=210 unit=mmHg
